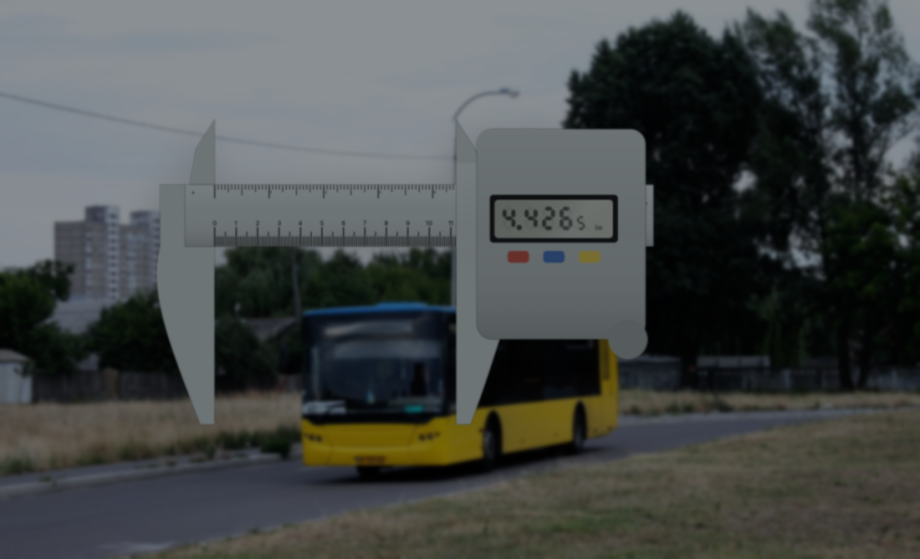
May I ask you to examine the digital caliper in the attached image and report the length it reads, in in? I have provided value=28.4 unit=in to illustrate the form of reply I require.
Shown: value=4.4265 unit=in
